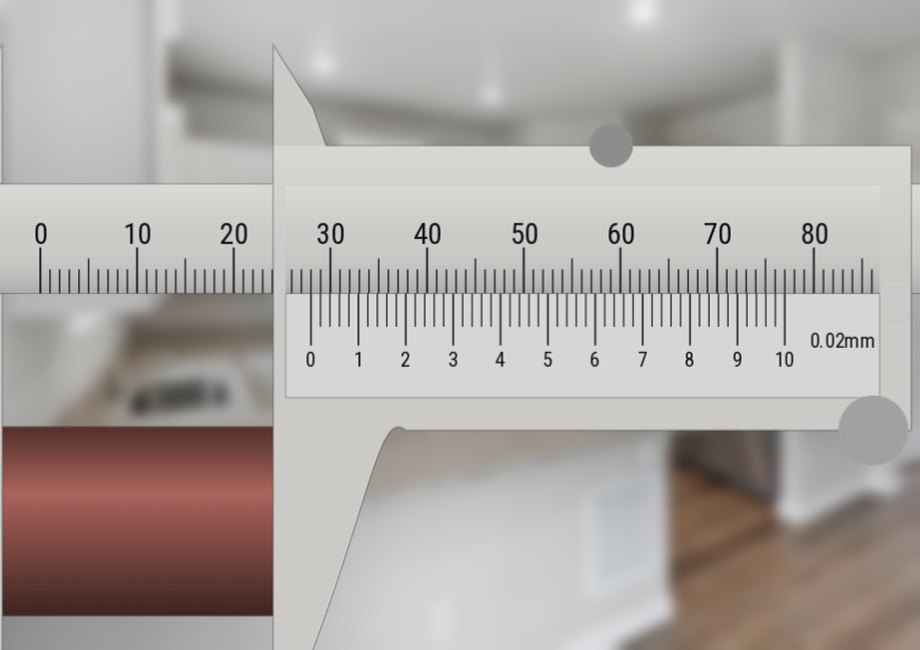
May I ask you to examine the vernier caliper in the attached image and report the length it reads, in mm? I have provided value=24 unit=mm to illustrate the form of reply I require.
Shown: value=28.0 unit=mm
